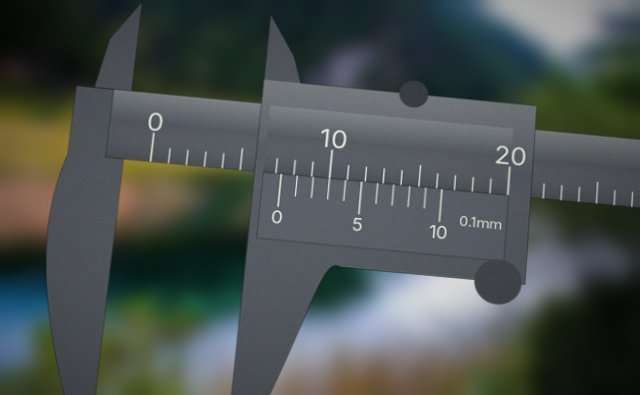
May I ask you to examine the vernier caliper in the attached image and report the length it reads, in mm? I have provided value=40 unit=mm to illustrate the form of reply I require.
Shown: value=7.3 unit=mm
